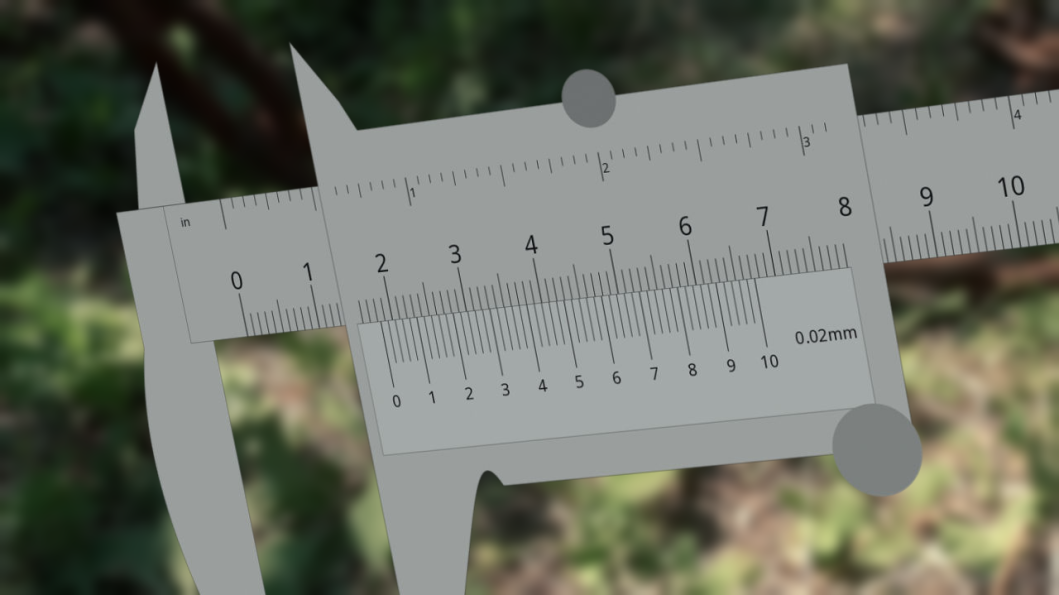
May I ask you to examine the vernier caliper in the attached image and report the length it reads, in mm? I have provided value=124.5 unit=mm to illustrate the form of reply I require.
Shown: value=18.4 unit=mm
